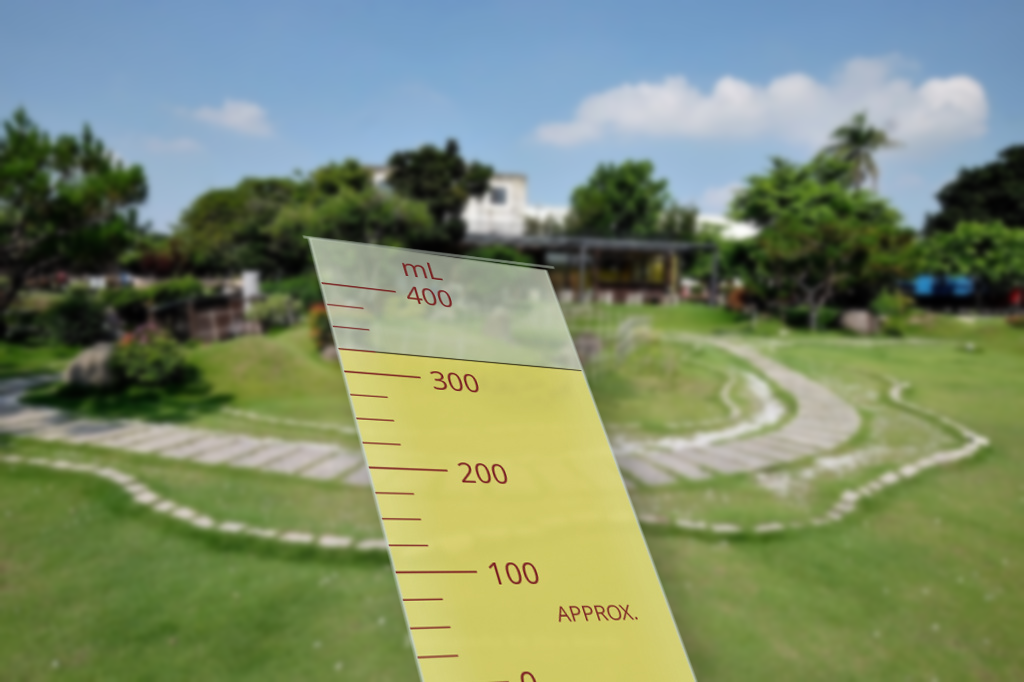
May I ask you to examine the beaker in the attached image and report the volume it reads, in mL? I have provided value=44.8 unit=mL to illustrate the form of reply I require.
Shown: value=325 unit=mL
